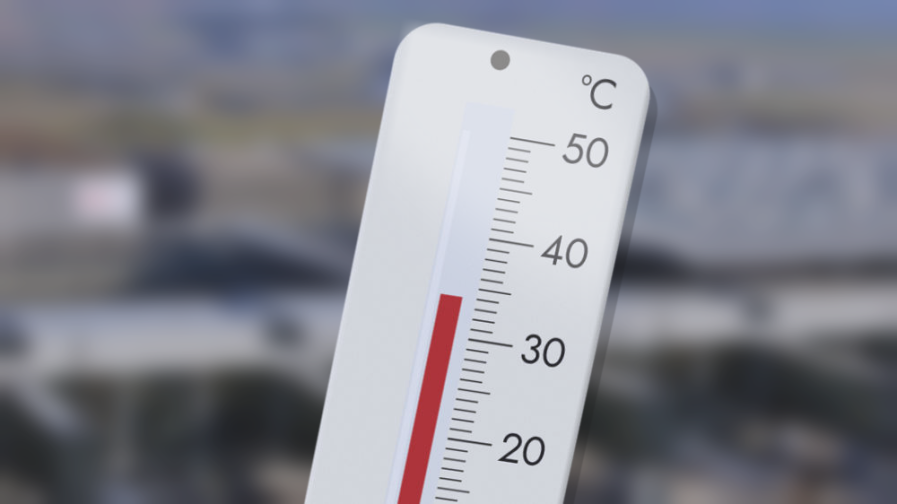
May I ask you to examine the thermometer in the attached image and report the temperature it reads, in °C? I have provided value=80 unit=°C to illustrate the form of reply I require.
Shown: value=34 unit=°C
